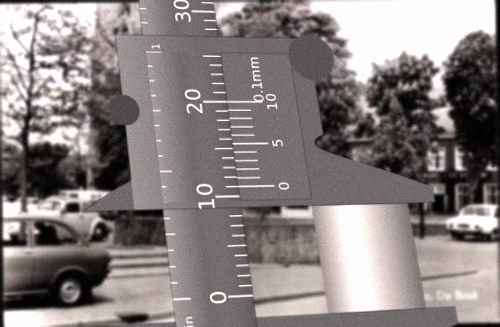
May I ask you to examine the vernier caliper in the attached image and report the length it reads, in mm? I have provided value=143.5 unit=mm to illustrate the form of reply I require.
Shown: value=11.0 unit=mm
